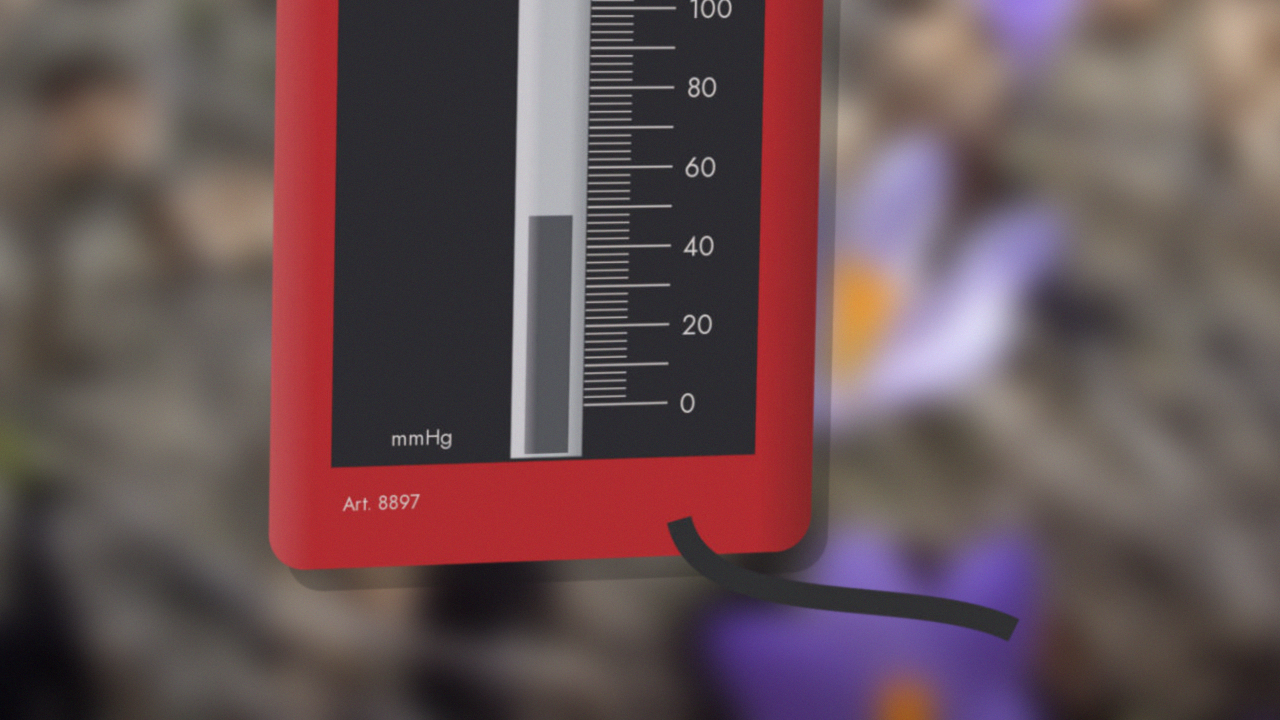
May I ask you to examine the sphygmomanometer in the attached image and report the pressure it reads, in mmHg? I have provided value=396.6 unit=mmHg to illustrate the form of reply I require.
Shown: value=48 unit=mmHg
